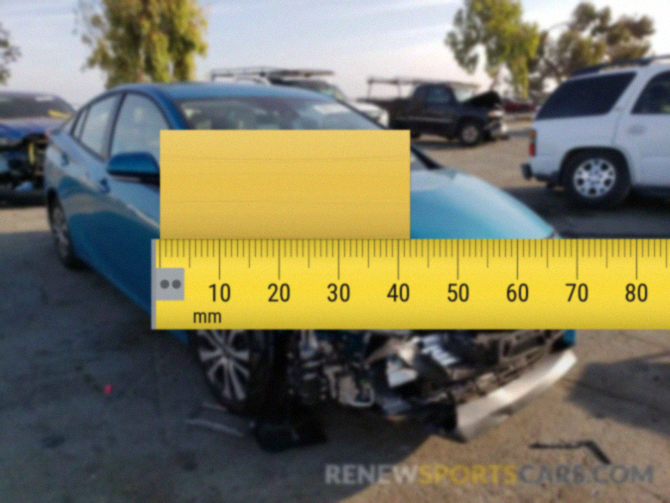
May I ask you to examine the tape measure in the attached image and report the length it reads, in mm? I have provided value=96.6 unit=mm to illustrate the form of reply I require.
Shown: value=42 unit=mm
